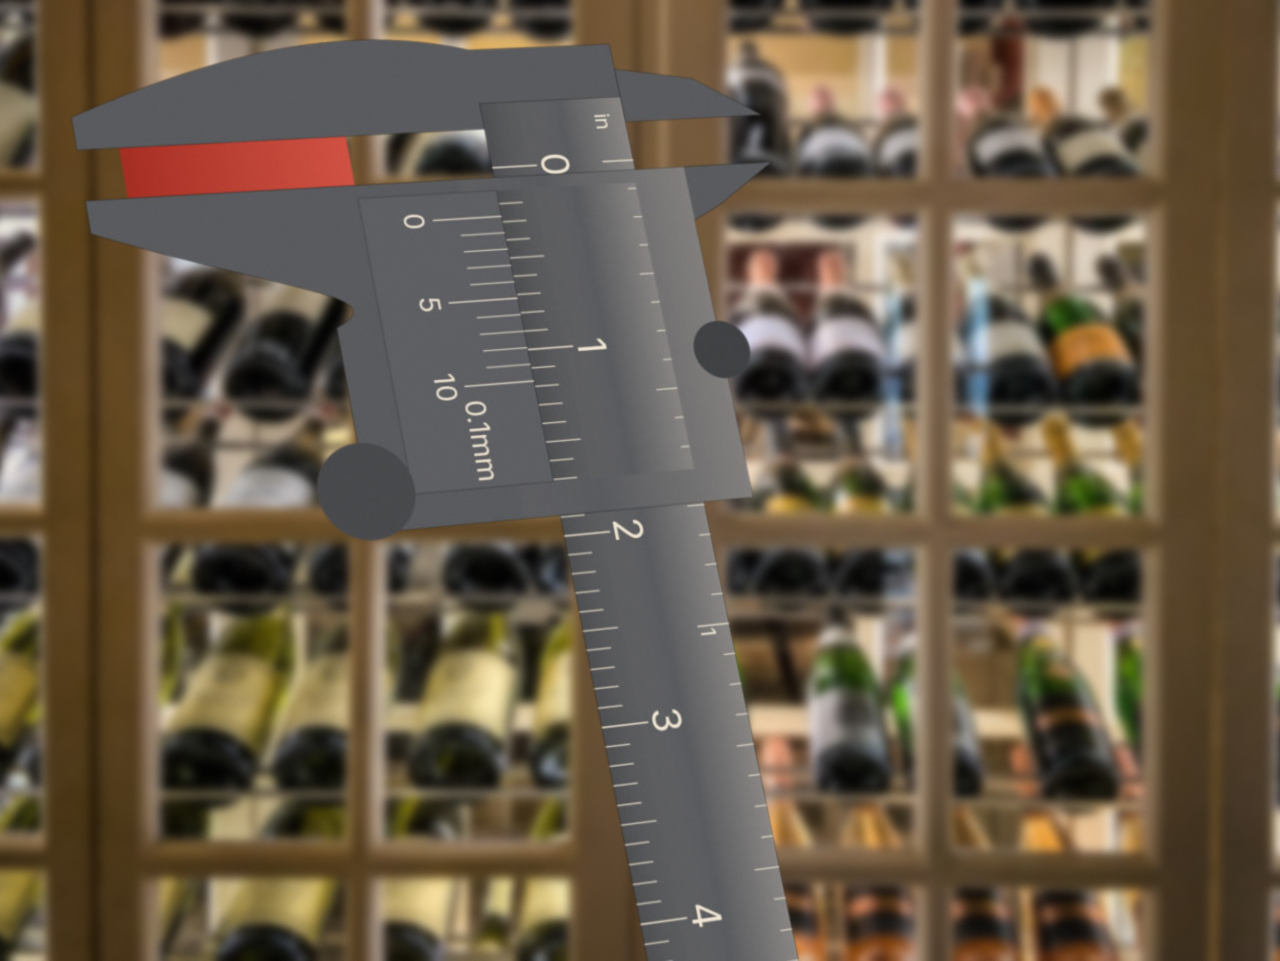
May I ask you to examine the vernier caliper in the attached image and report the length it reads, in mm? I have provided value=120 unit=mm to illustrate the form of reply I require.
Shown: value=2.7 unit=mm
